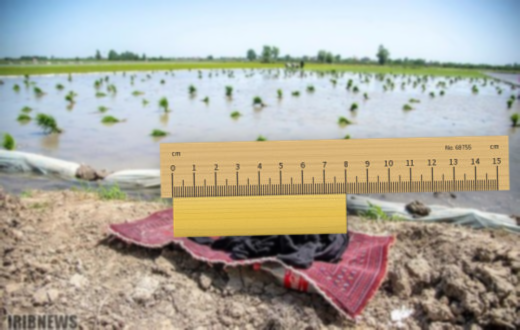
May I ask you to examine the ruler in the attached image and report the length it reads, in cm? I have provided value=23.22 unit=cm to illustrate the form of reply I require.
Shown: value=8 unit=cm
